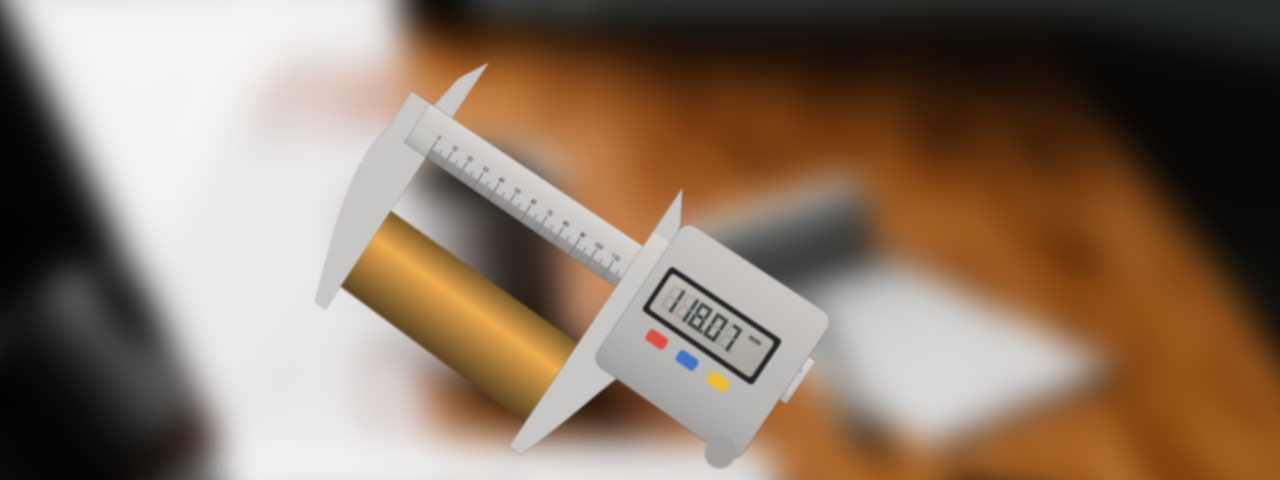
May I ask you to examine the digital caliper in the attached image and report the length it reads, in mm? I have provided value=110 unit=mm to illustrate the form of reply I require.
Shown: value=118.07 unit=mm
